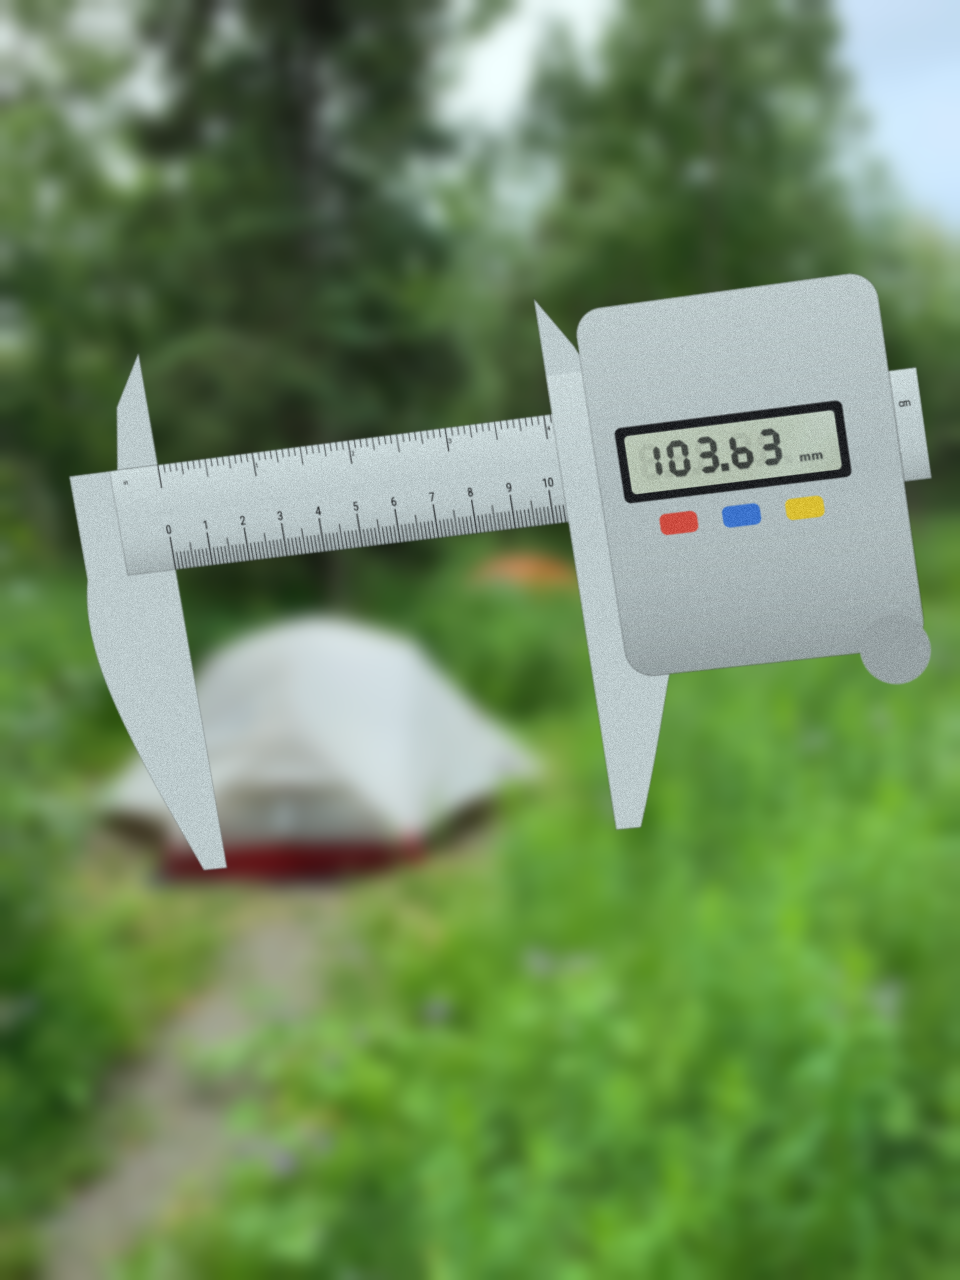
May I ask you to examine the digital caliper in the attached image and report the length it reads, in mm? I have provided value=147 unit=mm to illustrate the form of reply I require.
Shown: value=103.63 unit=mm
